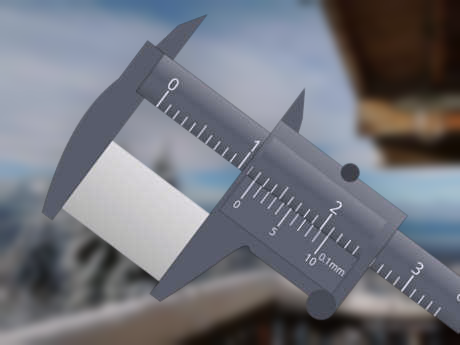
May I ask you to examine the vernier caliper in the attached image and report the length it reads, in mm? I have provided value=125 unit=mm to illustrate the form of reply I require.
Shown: value=12.0 unit=mm
